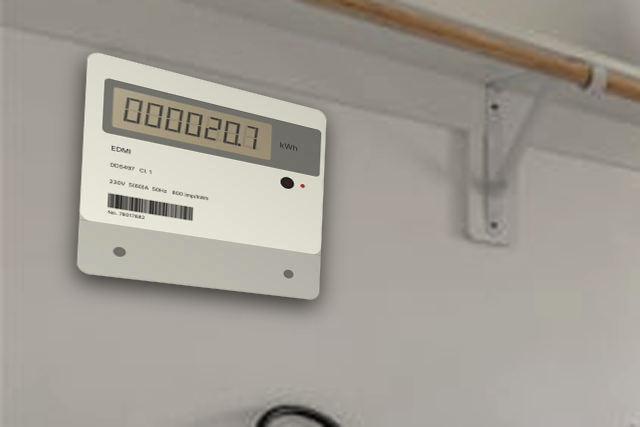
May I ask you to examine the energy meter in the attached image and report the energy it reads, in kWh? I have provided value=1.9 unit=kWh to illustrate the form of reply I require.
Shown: value=20.7 unit=kWh
